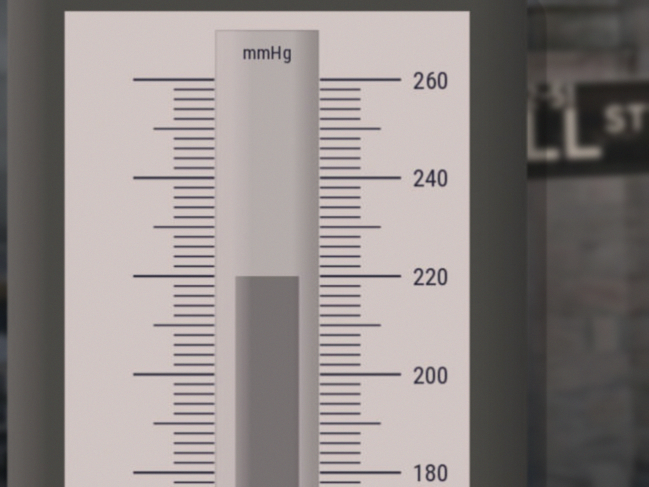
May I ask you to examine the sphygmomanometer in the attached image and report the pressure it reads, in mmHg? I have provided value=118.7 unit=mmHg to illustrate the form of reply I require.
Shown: value=220 unit=mmHg
